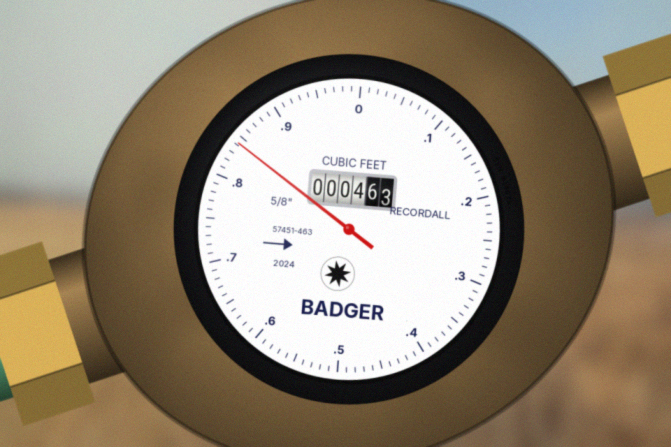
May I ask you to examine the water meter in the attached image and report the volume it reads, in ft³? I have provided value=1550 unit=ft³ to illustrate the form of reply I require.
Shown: value=462.84 unit=ft³
